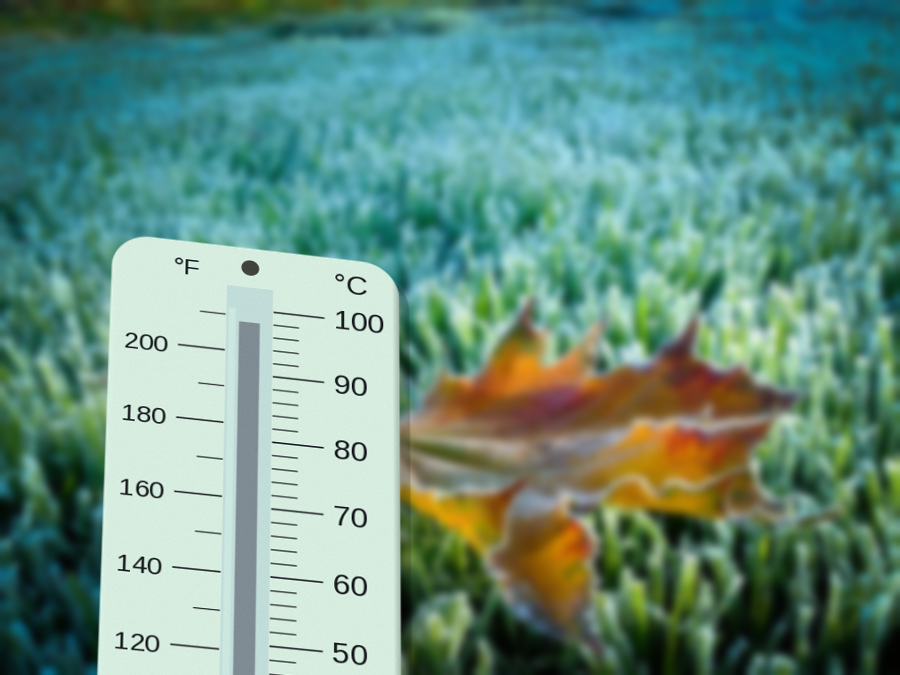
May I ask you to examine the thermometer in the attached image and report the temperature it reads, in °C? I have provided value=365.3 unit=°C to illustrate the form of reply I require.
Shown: value=98 unit=°C
